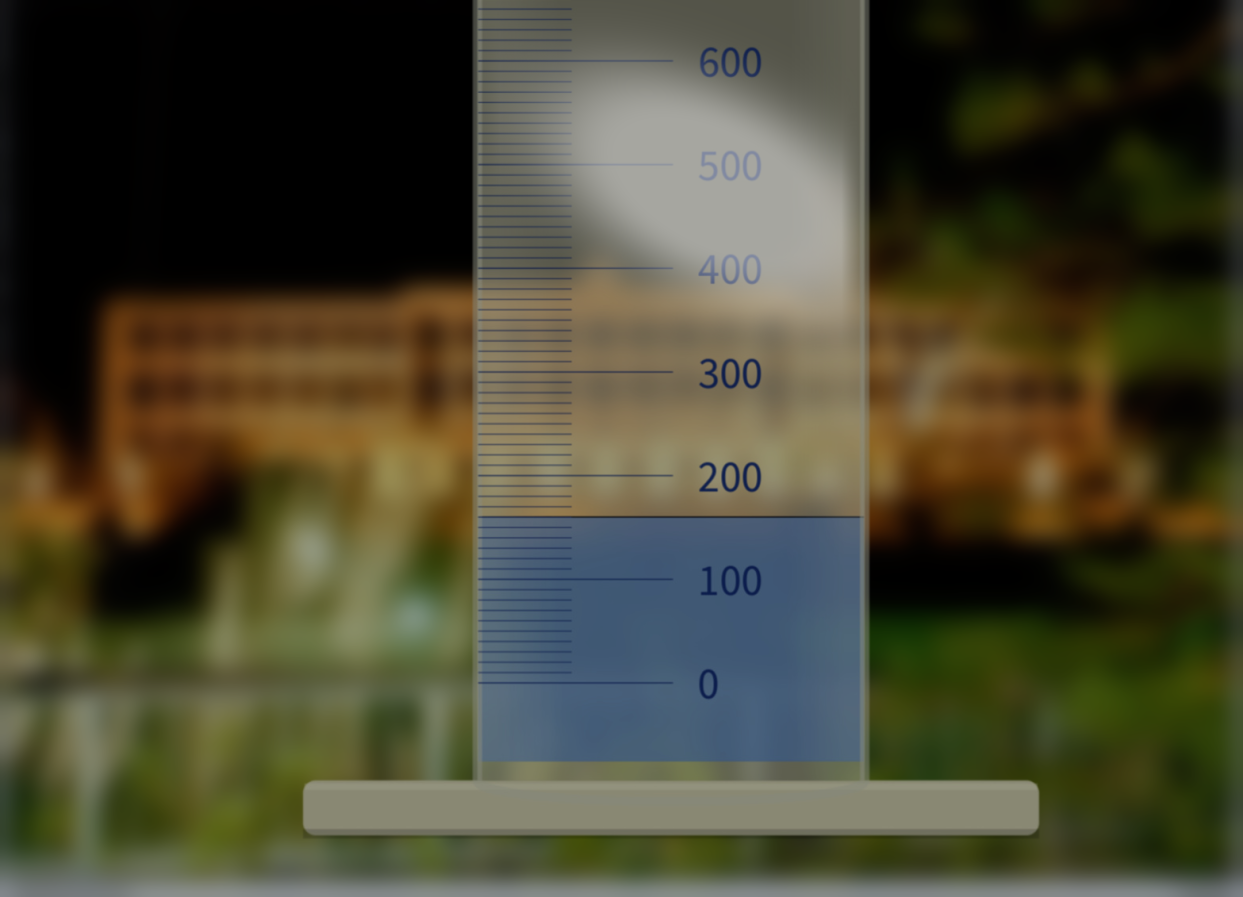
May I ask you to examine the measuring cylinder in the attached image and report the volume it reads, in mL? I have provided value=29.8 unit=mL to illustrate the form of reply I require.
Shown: value=160 unit=mL
